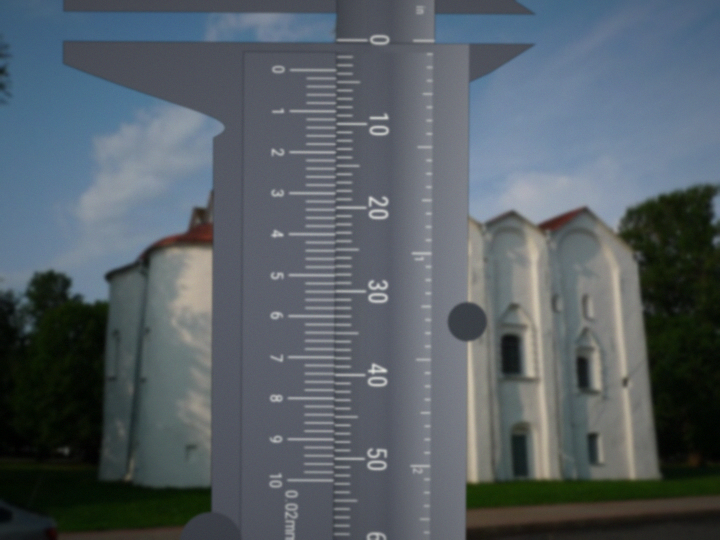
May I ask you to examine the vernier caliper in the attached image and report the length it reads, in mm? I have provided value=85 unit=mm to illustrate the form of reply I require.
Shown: value=3.6 unit=mm
